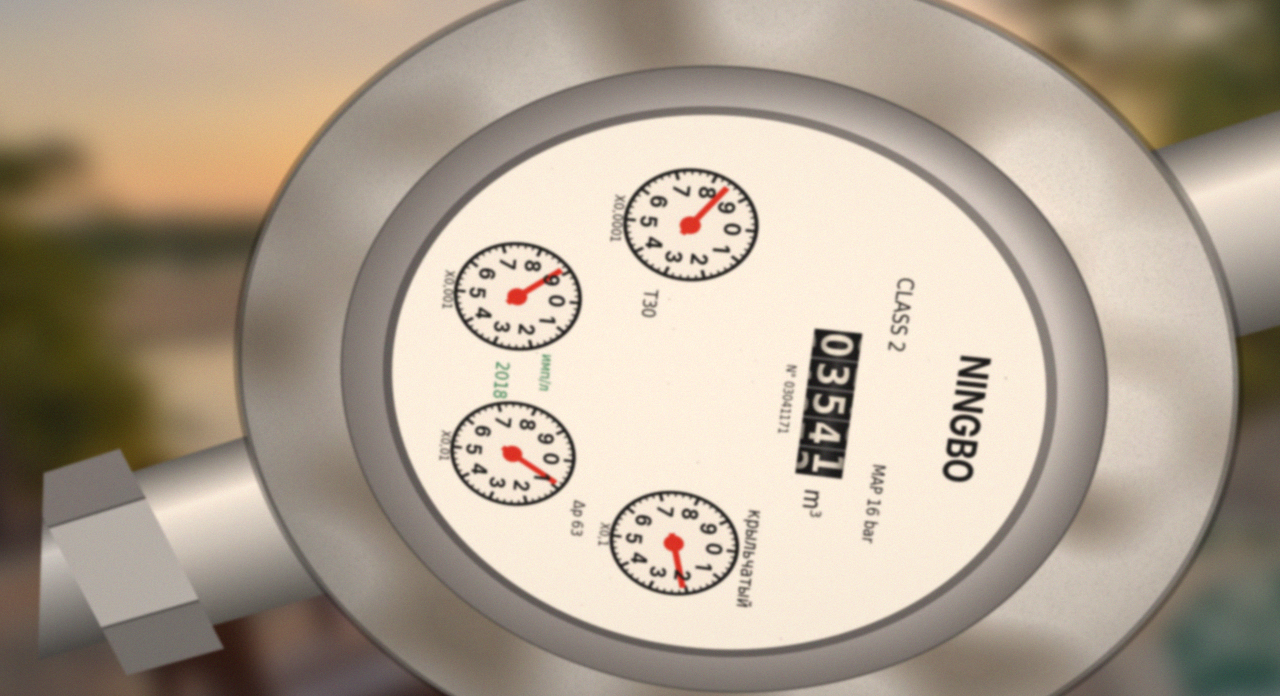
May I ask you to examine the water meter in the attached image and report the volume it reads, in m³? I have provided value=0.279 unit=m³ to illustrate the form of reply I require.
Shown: value=3541.2088 unit=m³
